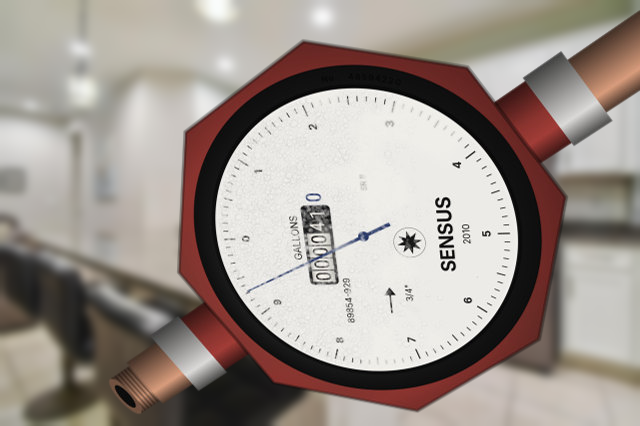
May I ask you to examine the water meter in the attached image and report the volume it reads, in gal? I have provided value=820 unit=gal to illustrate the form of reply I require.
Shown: value=409.3 unit=gal
